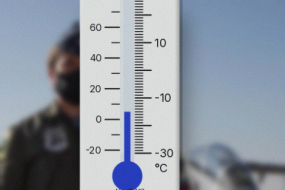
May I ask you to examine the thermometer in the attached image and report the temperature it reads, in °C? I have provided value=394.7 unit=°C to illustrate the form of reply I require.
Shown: value=-15 unit=°C
